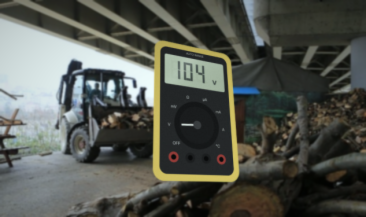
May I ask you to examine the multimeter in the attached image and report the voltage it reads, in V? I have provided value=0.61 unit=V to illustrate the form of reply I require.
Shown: value=104 unit=V
